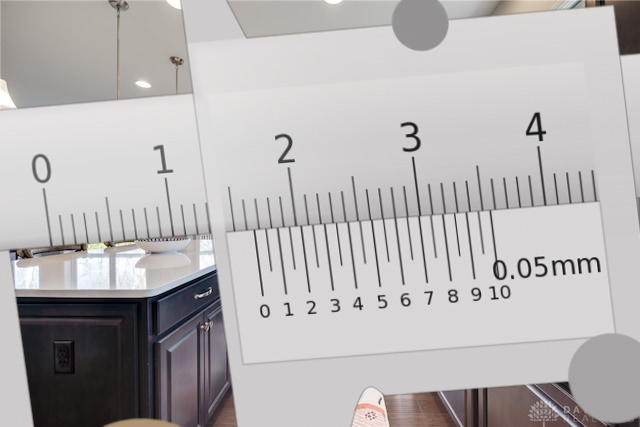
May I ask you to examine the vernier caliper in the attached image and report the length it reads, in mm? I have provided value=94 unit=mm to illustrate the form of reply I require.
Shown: value=16.6 unit=mm
